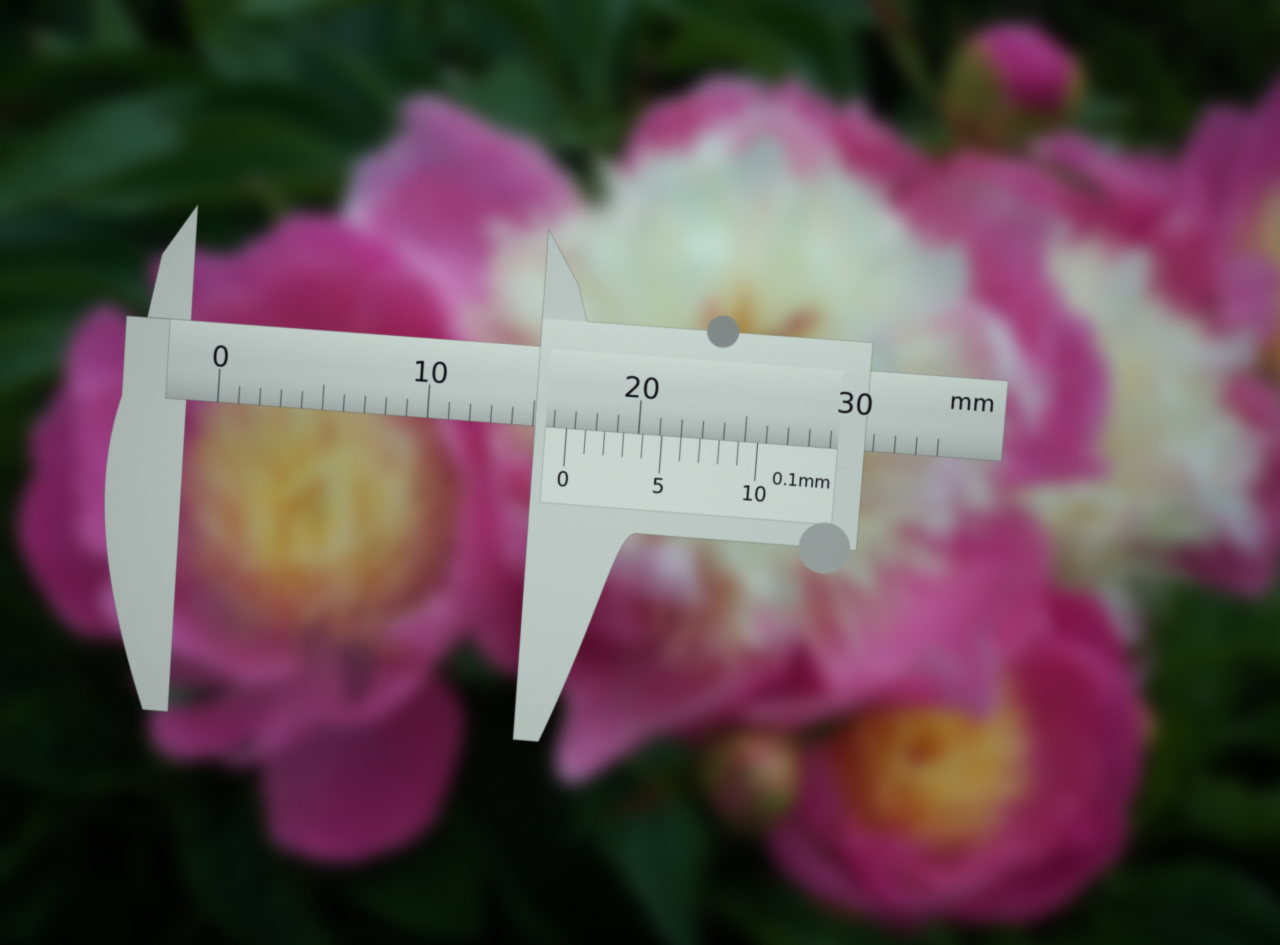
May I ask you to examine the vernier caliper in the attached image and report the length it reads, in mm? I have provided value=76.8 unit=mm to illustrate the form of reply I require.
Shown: value=16.6 unit=mm
